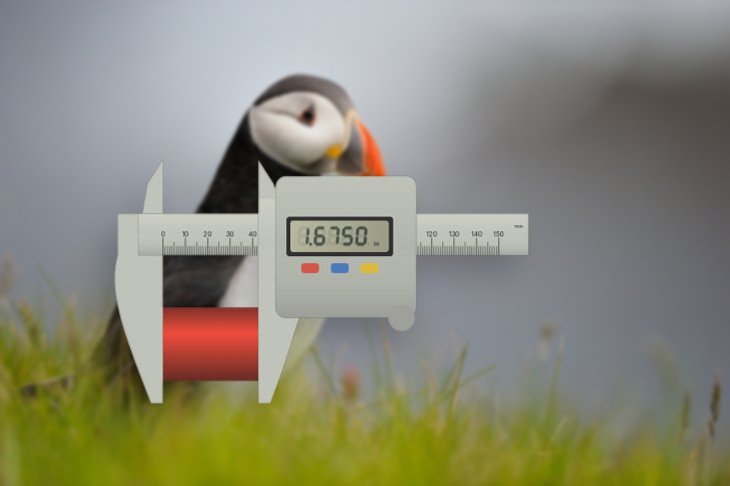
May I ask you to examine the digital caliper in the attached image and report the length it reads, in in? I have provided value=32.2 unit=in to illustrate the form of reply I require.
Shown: value=1.6750 unit=in
